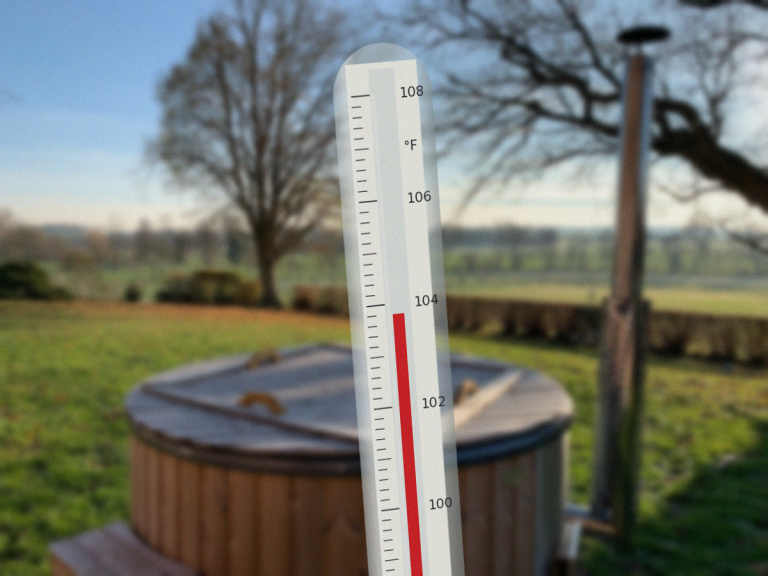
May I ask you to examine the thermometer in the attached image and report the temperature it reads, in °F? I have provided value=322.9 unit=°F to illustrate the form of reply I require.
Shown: value=103.8 unit=°F
